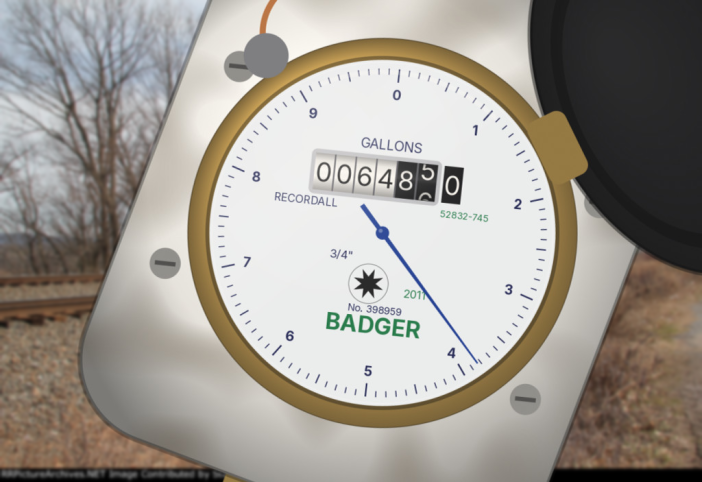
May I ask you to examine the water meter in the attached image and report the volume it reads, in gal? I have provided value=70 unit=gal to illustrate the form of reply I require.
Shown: value=64853.8 unit=gal
